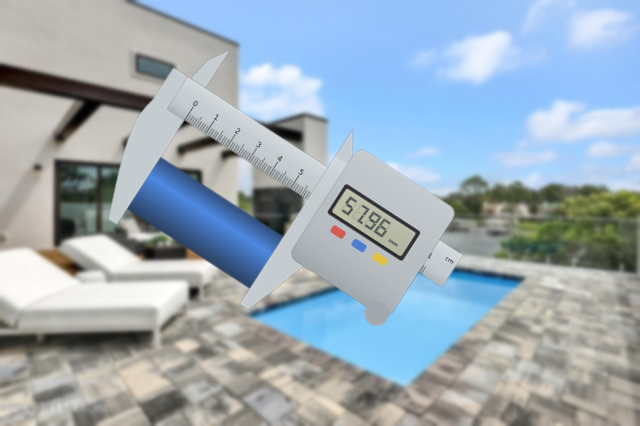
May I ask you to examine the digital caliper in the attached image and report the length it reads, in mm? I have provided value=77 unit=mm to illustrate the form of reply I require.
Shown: value=57.96 unit=mm
